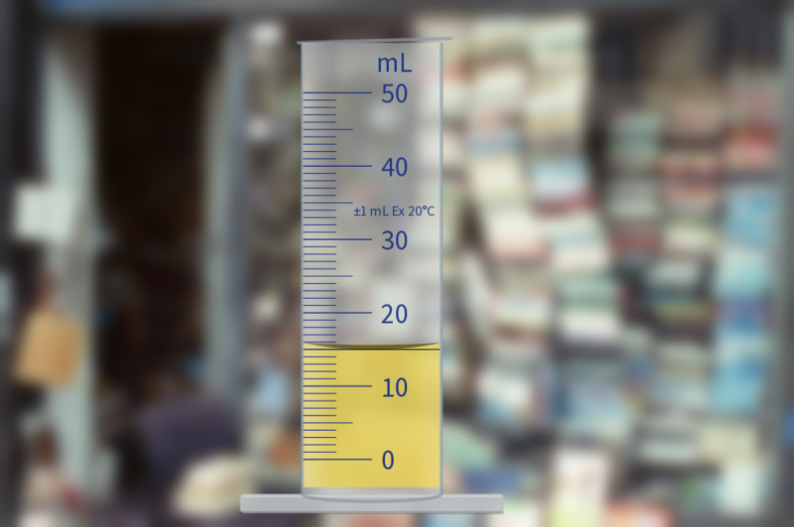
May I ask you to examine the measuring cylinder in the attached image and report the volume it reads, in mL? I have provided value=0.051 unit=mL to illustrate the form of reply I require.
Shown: value=15 unit=mL
